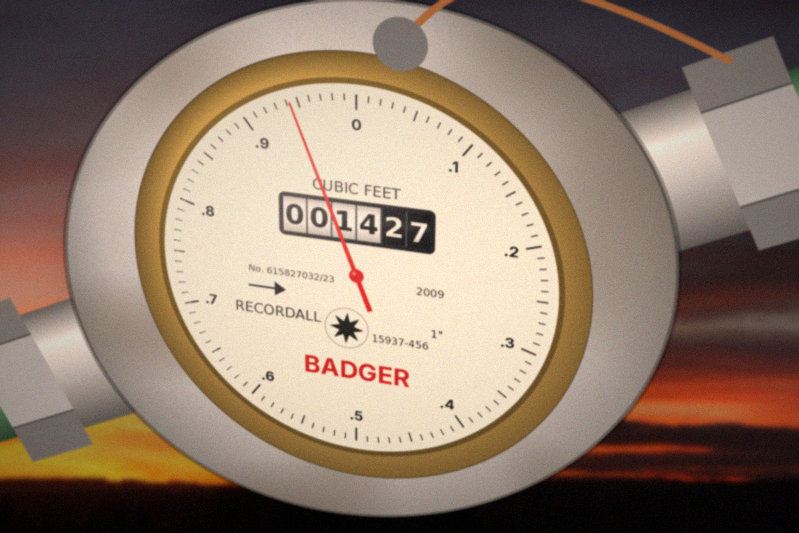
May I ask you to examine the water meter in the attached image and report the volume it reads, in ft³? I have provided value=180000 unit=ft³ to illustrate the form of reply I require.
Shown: value=1426.94 unit=ft³
